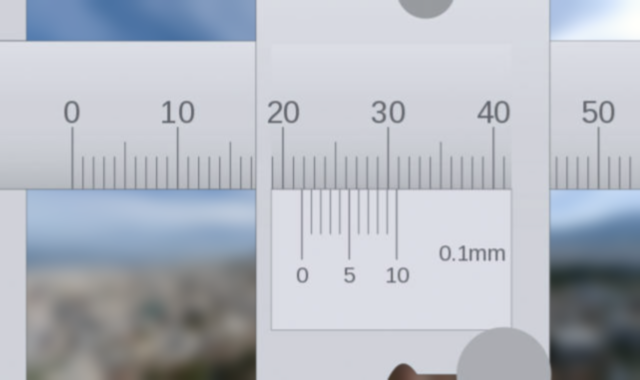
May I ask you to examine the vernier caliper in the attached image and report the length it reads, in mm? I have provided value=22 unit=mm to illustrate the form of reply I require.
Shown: value=21.8 unit=mm
